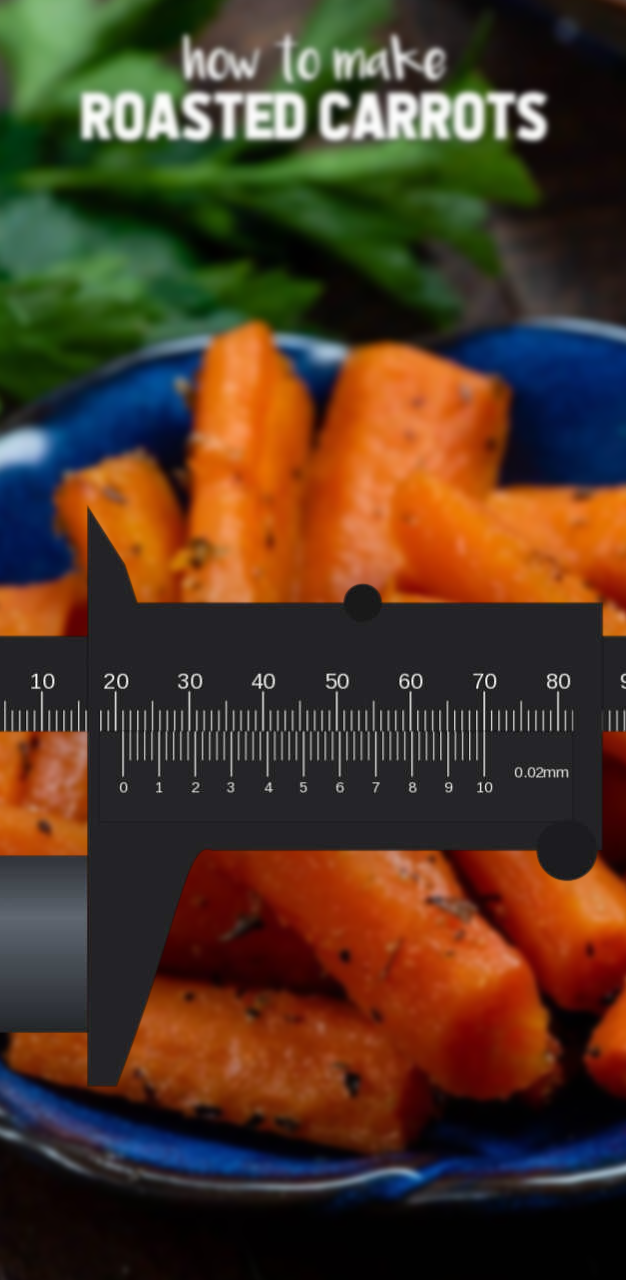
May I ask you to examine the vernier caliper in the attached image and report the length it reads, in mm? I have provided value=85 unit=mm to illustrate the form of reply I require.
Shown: value=21.0 unit=mm
